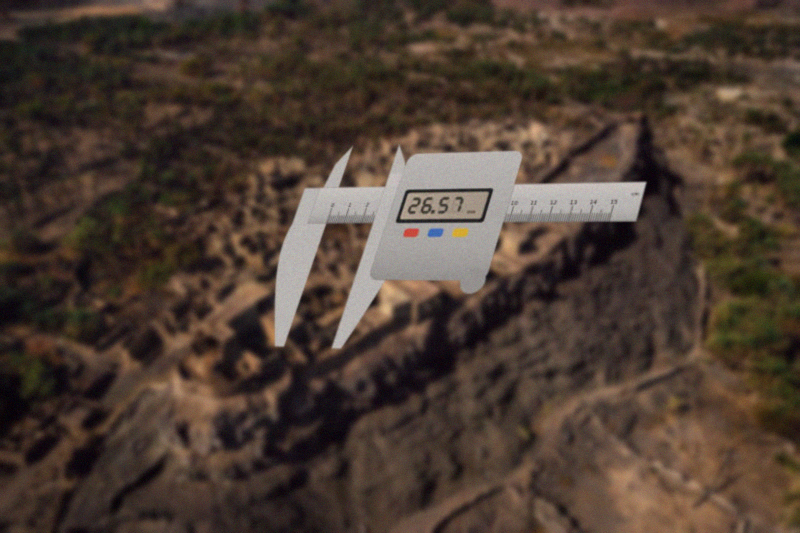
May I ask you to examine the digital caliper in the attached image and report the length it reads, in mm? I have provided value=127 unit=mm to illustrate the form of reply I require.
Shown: value=26.57 unit=mm
